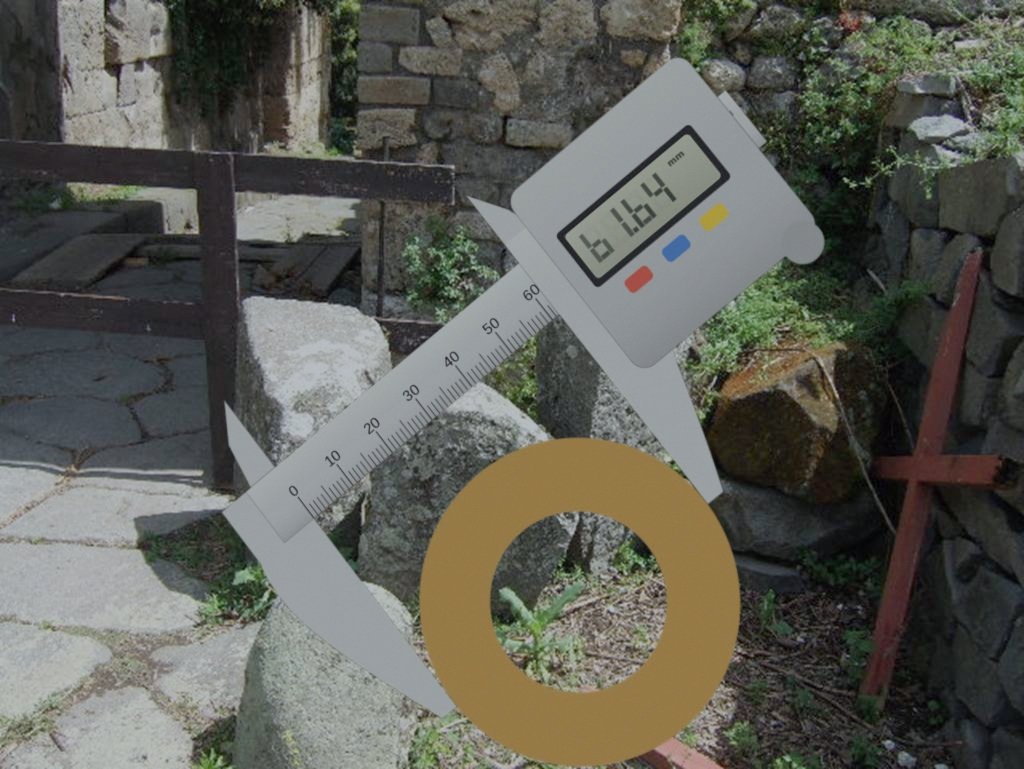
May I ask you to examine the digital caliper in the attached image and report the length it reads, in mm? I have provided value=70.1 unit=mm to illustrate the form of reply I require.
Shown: value=61.64 unit=mm
